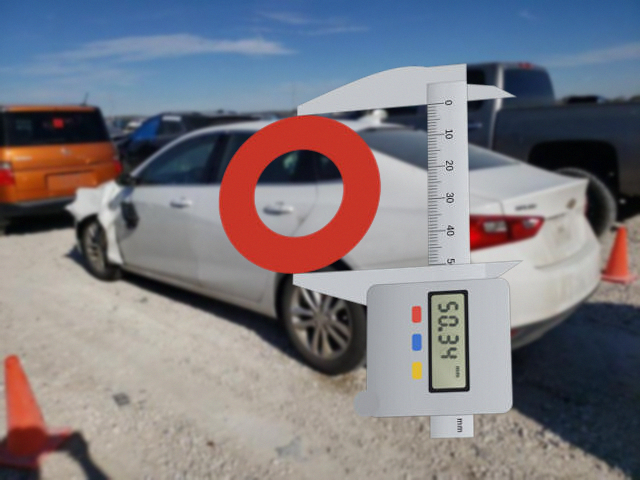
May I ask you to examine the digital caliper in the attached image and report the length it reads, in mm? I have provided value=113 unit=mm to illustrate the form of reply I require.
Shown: value=50.34 unit=mm
